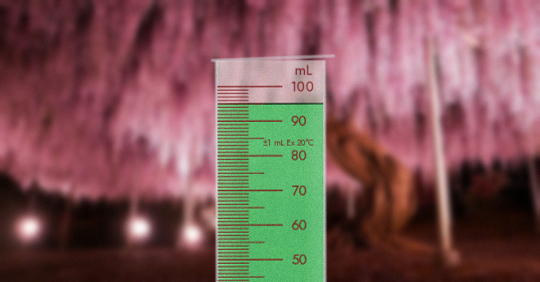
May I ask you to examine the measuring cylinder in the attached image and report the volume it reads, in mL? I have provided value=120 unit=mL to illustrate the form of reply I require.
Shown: value=95 unit=mL
